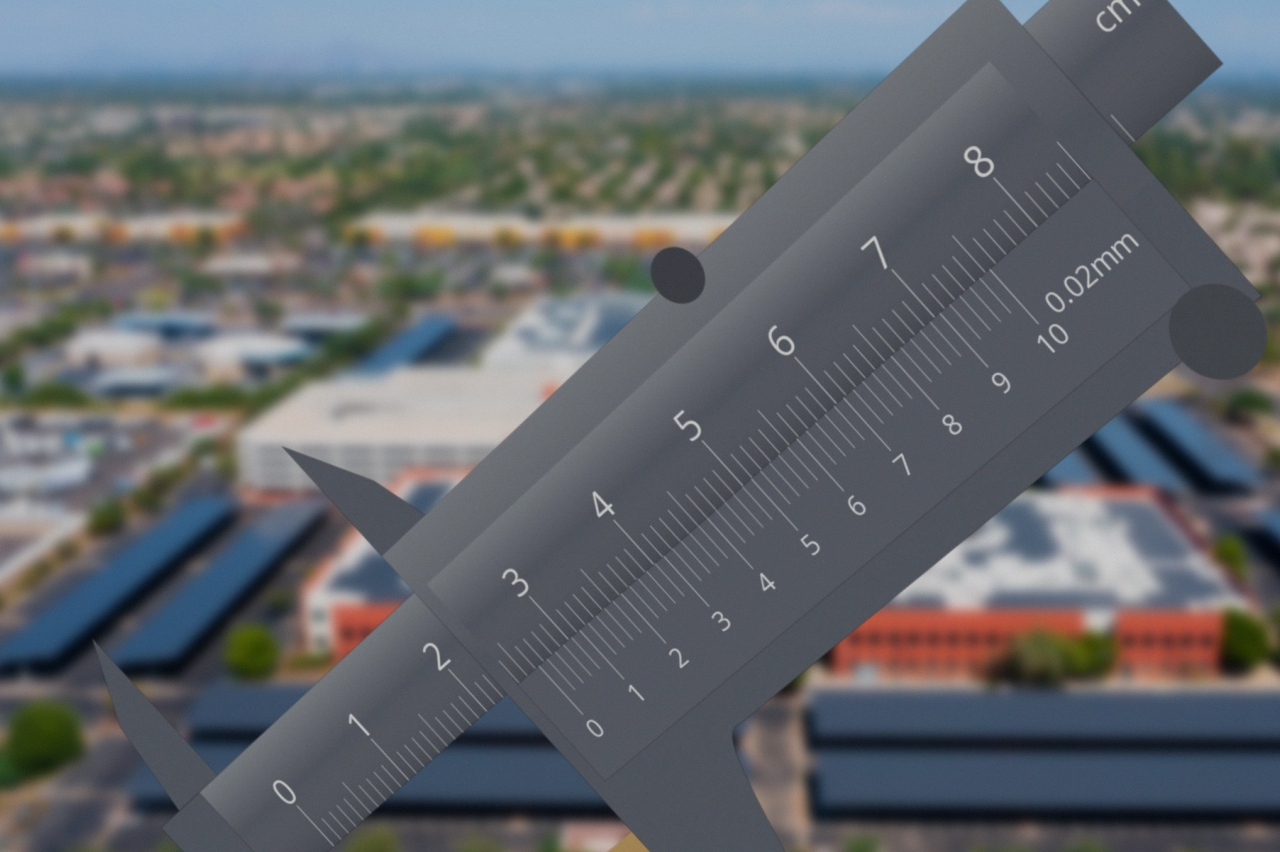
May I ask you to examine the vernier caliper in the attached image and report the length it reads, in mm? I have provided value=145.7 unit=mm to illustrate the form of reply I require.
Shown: value=26.4 unit=mm
